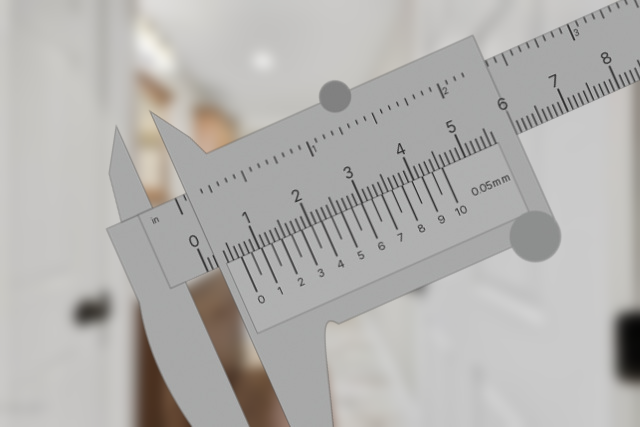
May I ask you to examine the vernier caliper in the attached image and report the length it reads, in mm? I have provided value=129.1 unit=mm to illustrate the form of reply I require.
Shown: value=6.5 unit=mm
